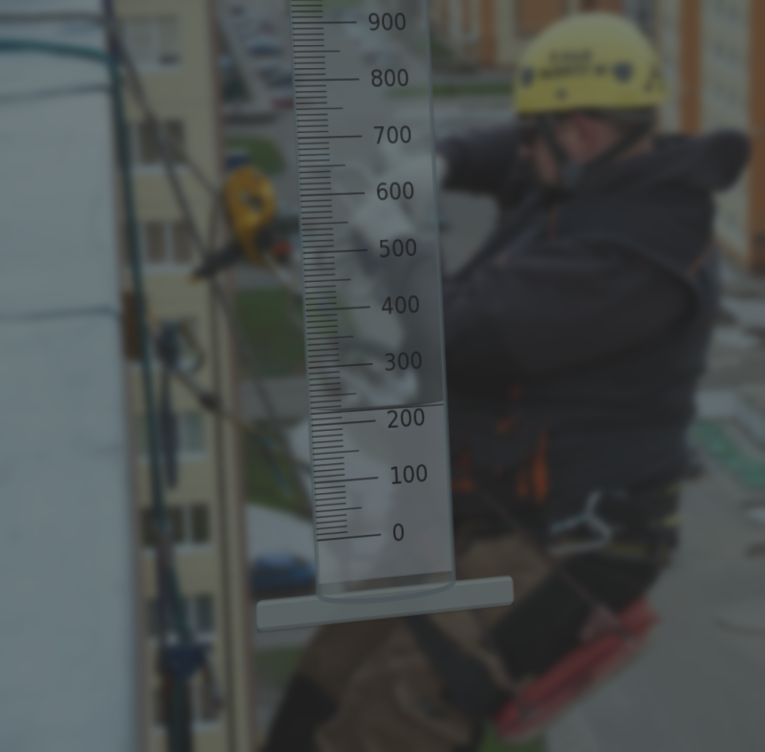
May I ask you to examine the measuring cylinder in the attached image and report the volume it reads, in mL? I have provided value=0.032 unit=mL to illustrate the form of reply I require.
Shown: value=220 unit=mL
